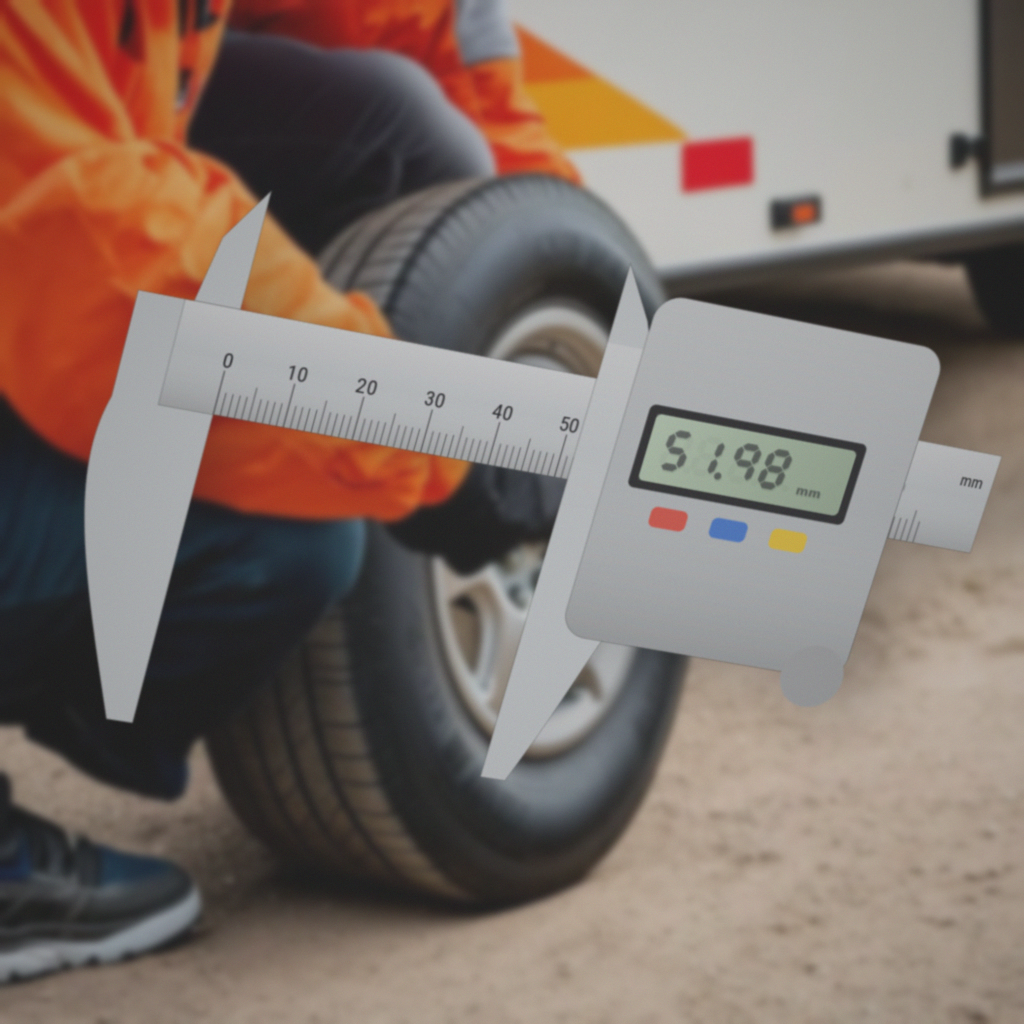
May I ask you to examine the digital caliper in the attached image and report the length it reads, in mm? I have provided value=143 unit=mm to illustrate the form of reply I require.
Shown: value=51.98 unit=mm
